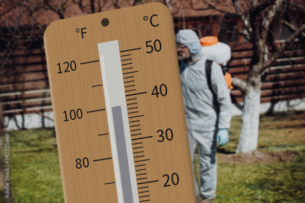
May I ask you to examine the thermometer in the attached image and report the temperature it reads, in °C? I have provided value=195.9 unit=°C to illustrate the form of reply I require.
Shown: value=38 unit=°C
